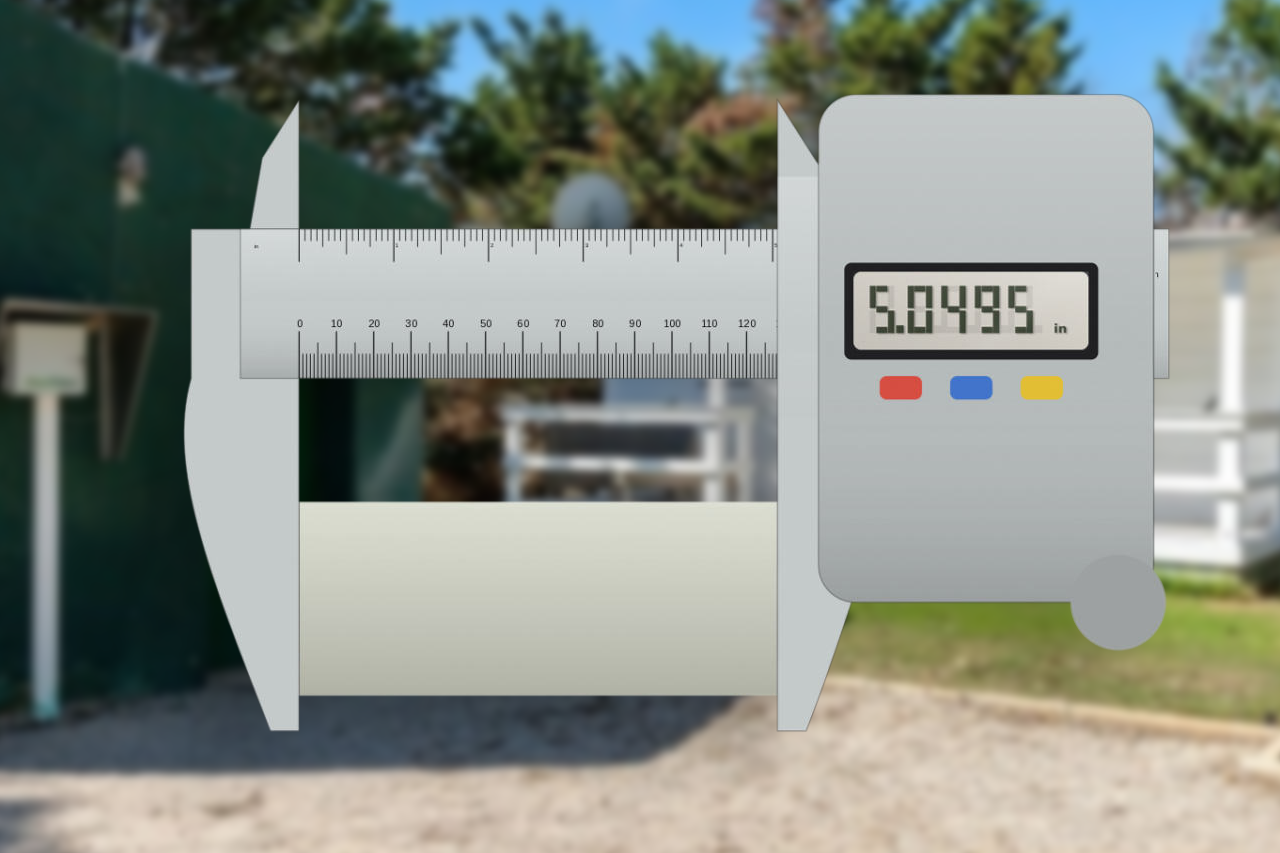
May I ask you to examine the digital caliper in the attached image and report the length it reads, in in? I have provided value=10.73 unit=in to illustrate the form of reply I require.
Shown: value=5.0495 unit=in
